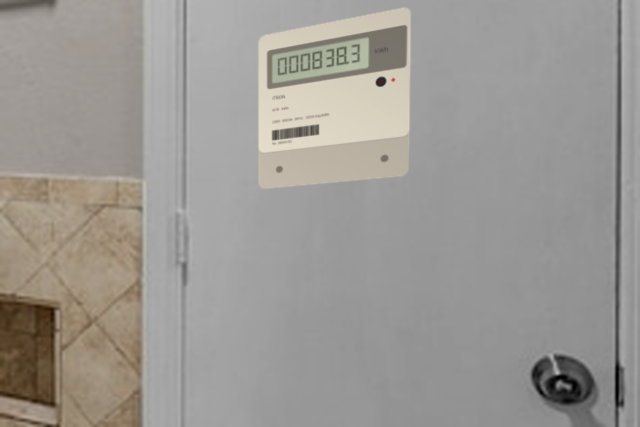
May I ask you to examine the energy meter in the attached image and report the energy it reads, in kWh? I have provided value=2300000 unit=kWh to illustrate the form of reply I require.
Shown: value=838.3 unit=kWh
